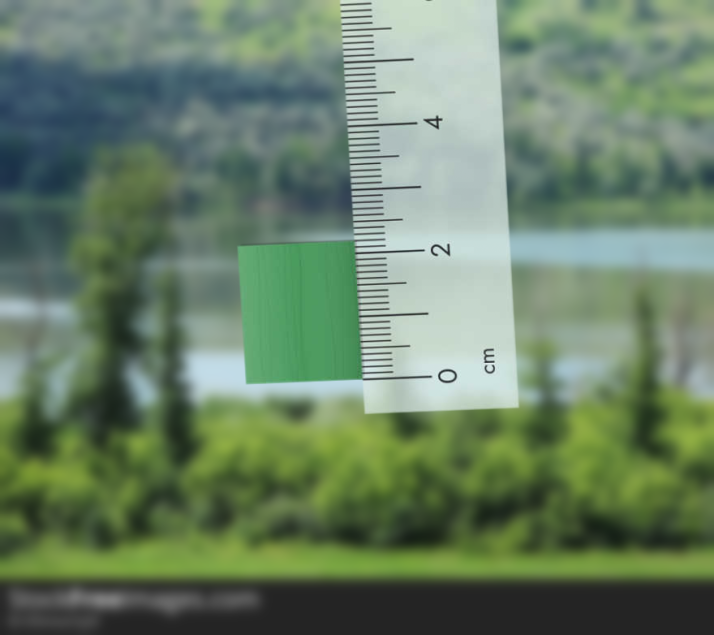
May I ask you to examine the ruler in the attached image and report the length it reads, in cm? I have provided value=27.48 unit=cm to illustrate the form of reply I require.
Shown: value=2.2 unit=cm
